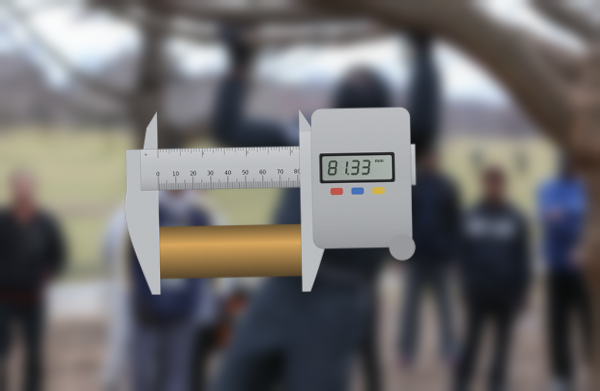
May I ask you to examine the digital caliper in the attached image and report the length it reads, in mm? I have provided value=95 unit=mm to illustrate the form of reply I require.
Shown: value=81.33 unit=mm
